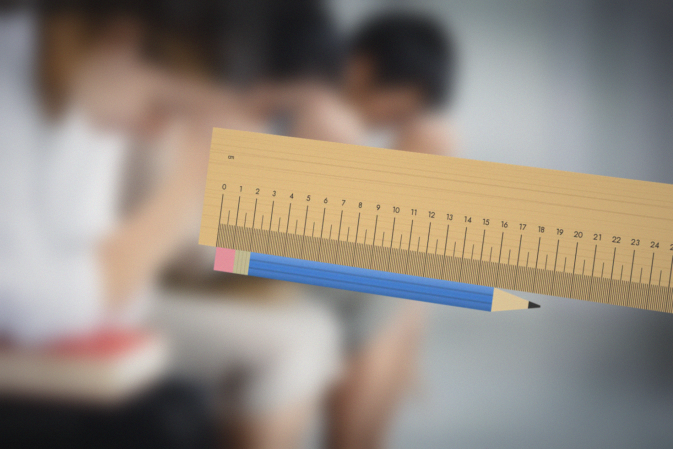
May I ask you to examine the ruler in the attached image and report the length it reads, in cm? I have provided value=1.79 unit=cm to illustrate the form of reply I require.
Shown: value=18.5 unit=cm
